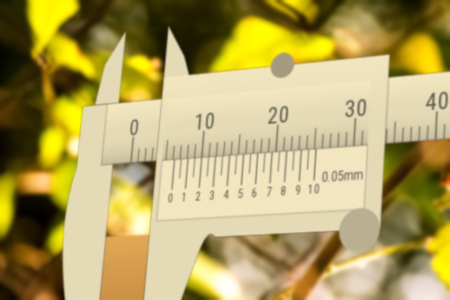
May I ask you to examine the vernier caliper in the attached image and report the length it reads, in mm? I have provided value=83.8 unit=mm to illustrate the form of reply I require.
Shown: value=6.2 unit=mm
